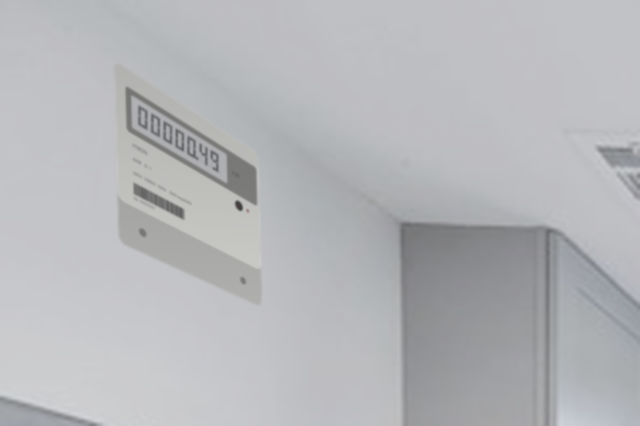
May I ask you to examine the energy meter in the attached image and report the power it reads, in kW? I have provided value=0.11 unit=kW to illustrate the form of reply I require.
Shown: value=0.49 unit=kW
